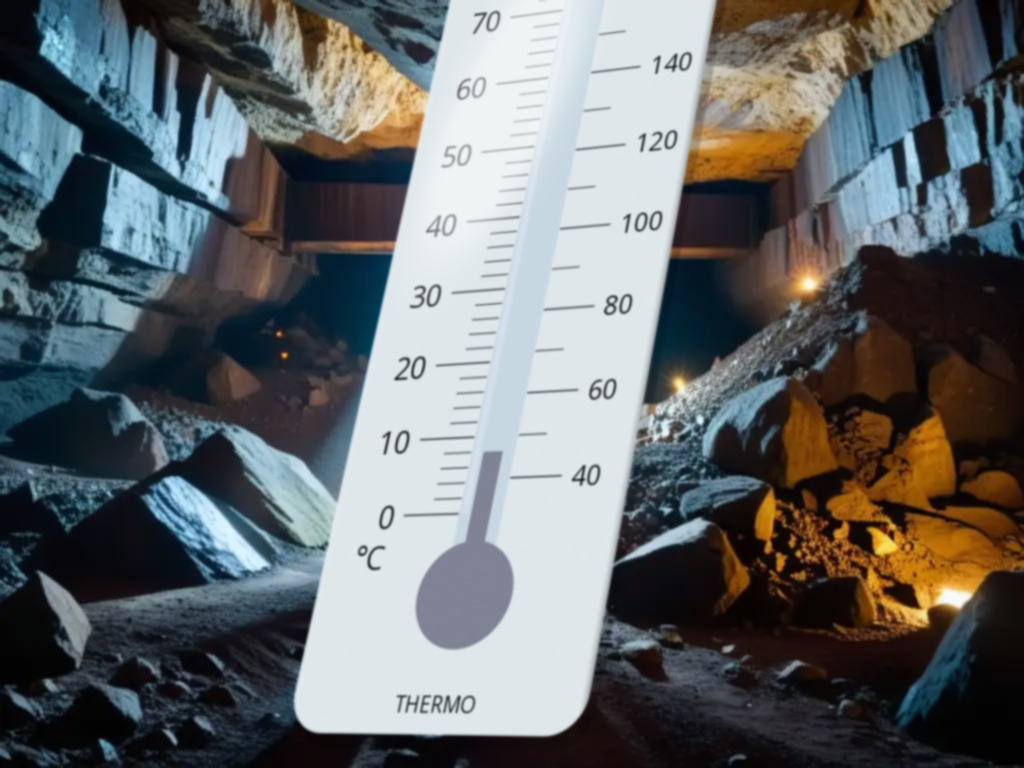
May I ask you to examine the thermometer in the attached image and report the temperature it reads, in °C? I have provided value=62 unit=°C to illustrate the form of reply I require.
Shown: value=8 unit=°C
